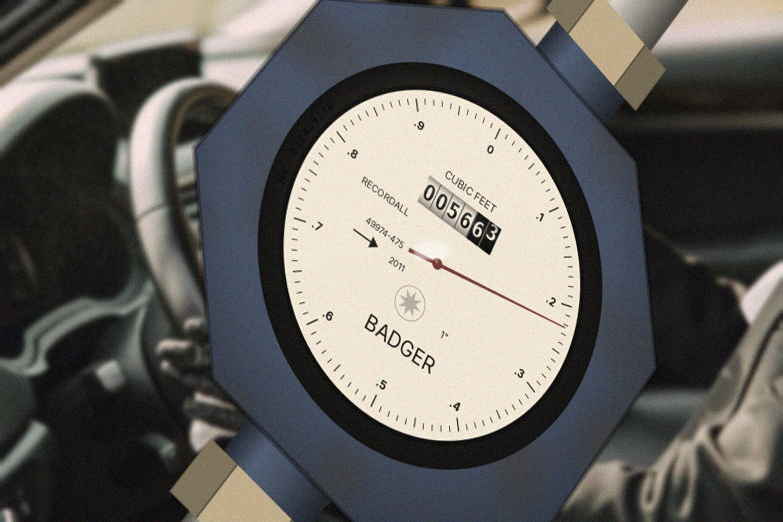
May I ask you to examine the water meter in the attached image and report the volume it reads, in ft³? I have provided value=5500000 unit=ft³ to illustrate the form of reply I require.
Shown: value=5663.22 unit=ft³
